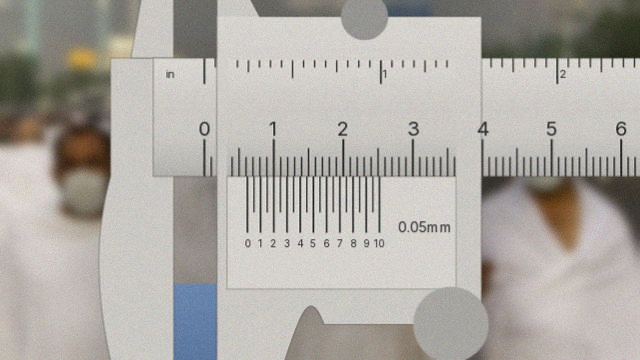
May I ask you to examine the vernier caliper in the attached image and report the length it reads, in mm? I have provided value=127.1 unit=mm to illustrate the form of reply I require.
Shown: value=6.2 unit=mm
